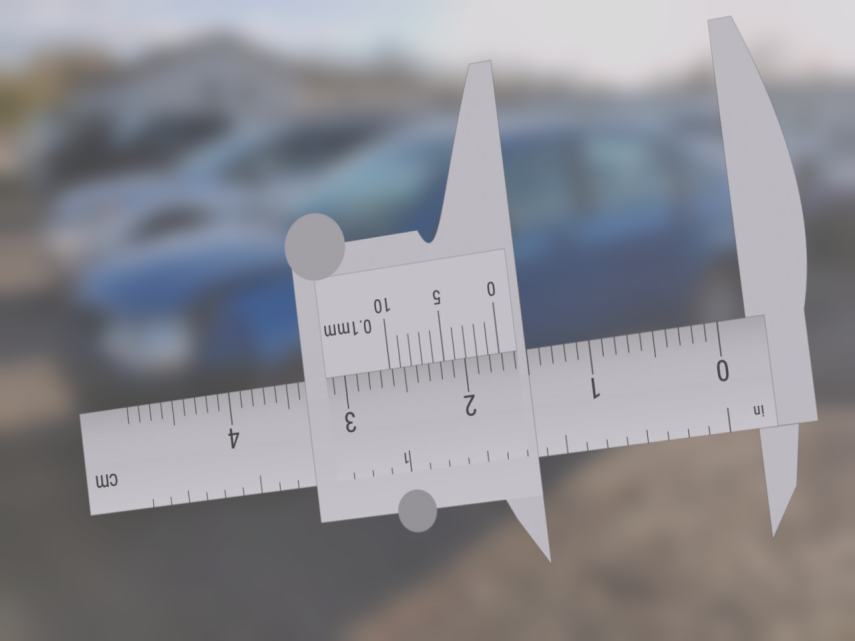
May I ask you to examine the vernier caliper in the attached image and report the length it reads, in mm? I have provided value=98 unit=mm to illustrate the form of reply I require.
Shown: value=17.2 unit=mm
